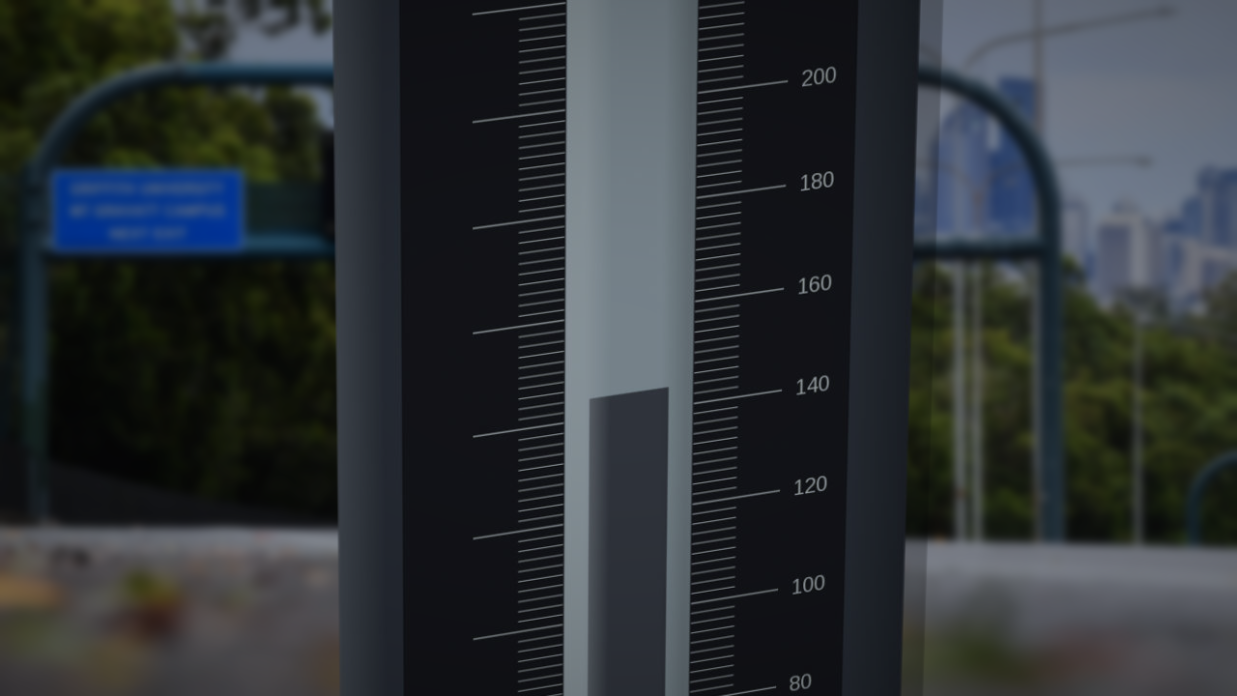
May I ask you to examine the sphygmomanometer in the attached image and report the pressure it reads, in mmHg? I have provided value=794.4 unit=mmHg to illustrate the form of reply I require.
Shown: value=144 unit=mmHg
